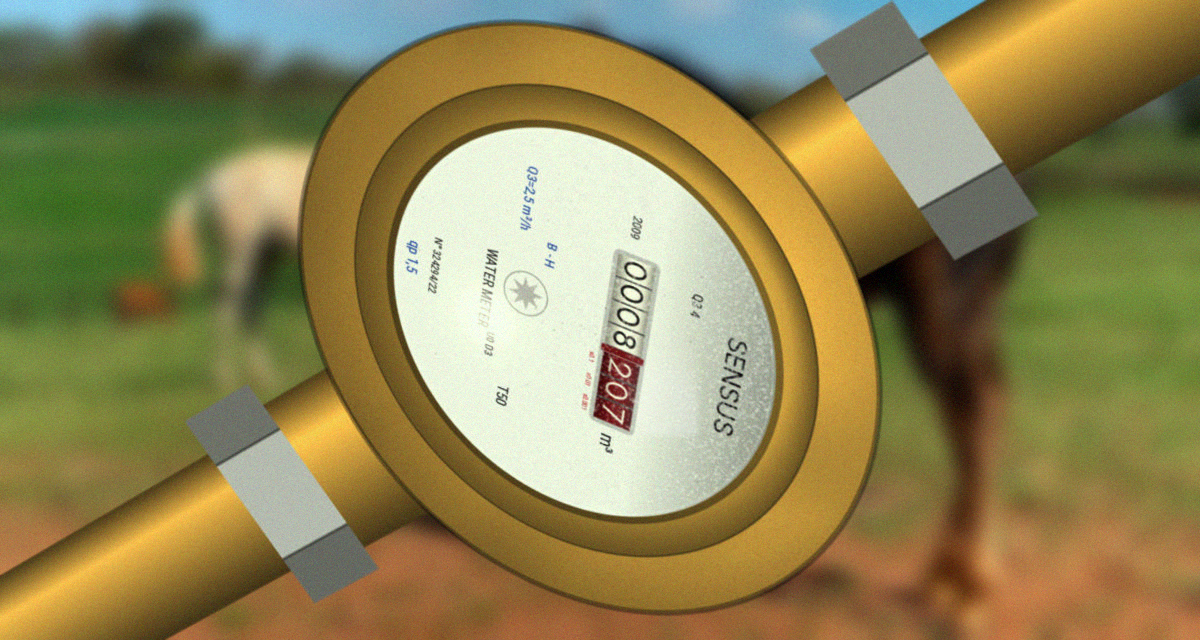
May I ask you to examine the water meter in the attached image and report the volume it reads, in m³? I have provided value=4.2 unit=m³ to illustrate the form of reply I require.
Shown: value=8.207 unit=m³
